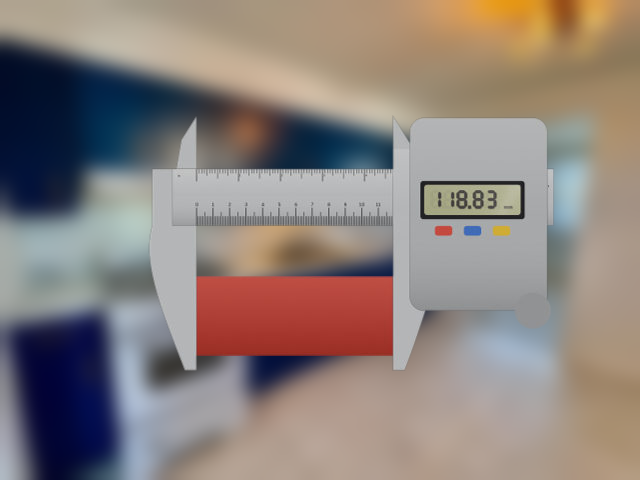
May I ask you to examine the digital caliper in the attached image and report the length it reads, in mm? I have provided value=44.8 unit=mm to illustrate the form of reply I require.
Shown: value=118.83 unit=mm
